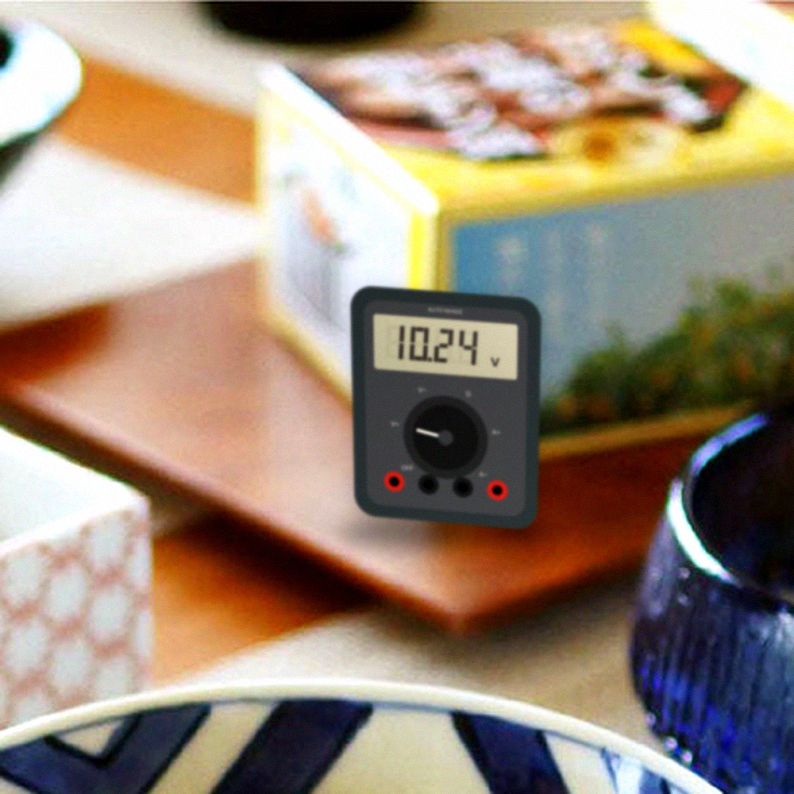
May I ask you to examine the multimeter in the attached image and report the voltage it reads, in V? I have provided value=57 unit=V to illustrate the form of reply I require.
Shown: value=10.24 unit=V
